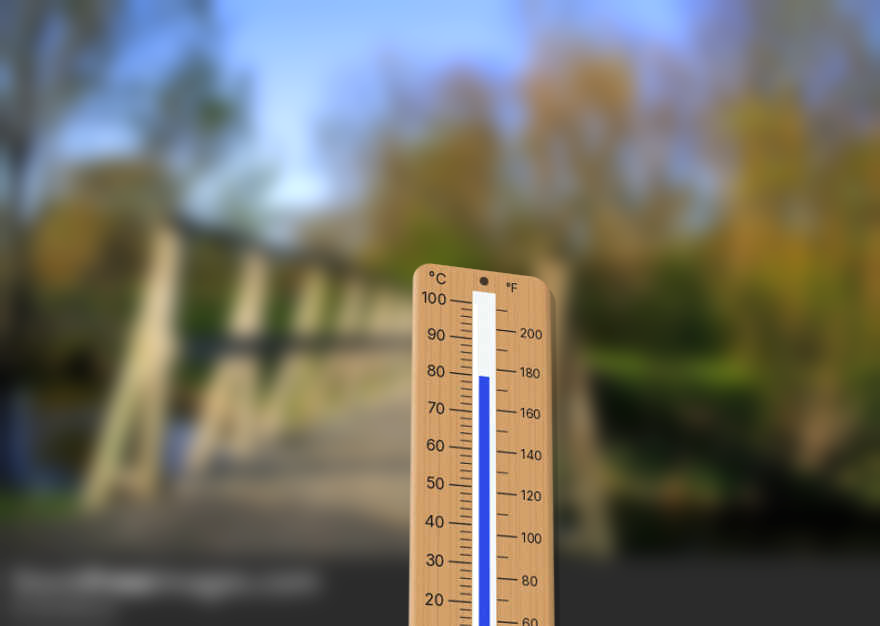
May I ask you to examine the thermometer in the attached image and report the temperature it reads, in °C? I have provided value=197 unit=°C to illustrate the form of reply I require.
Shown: value=80 unit=°C
